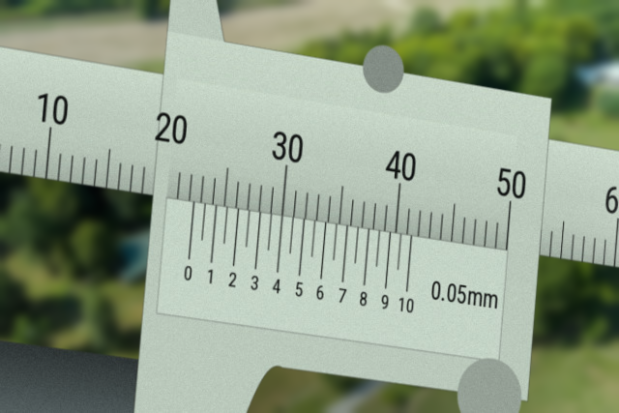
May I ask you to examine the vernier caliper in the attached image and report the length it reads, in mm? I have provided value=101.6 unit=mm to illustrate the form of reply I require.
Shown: value=22.4 unit=mm
